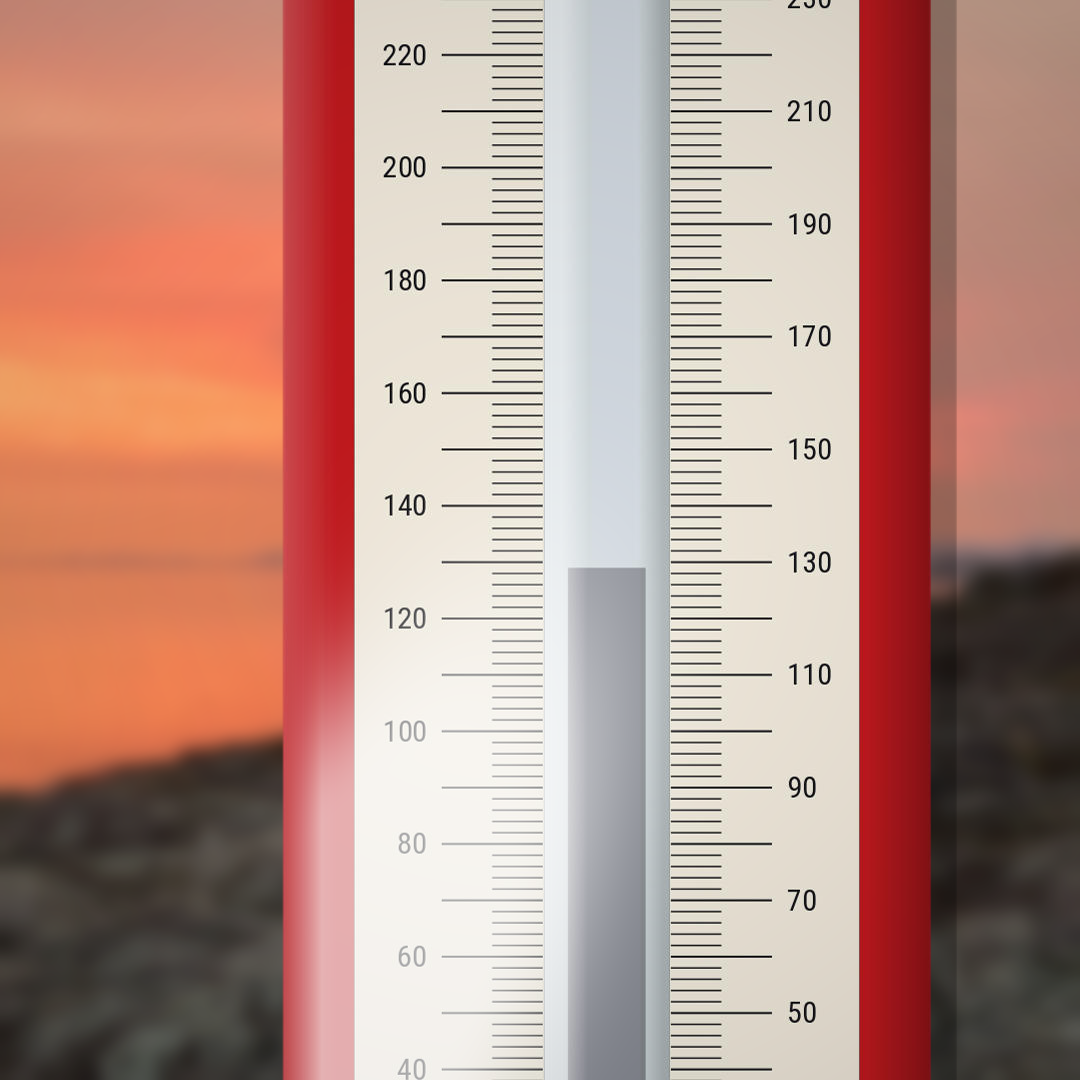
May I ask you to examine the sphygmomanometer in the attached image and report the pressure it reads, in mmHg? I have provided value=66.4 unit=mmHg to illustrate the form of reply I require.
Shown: value=129 unit=mmHg
